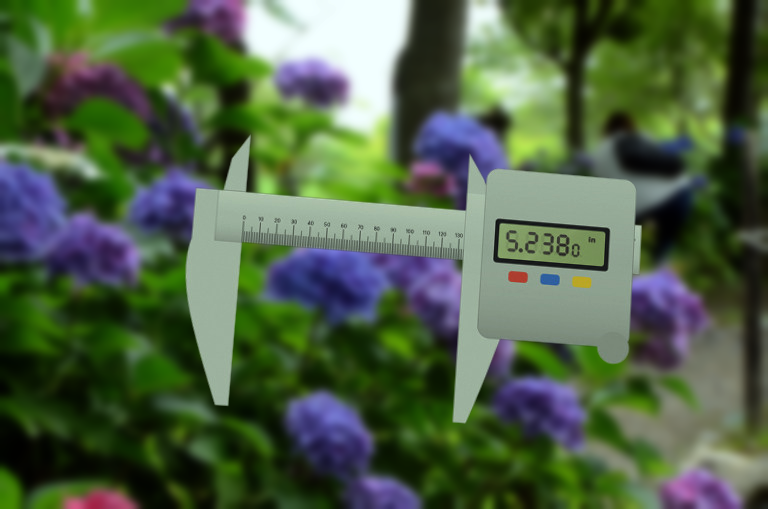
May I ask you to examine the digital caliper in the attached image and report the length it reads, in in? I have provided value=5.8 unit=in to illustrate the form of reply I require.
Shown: value=5.2380 unit=in
